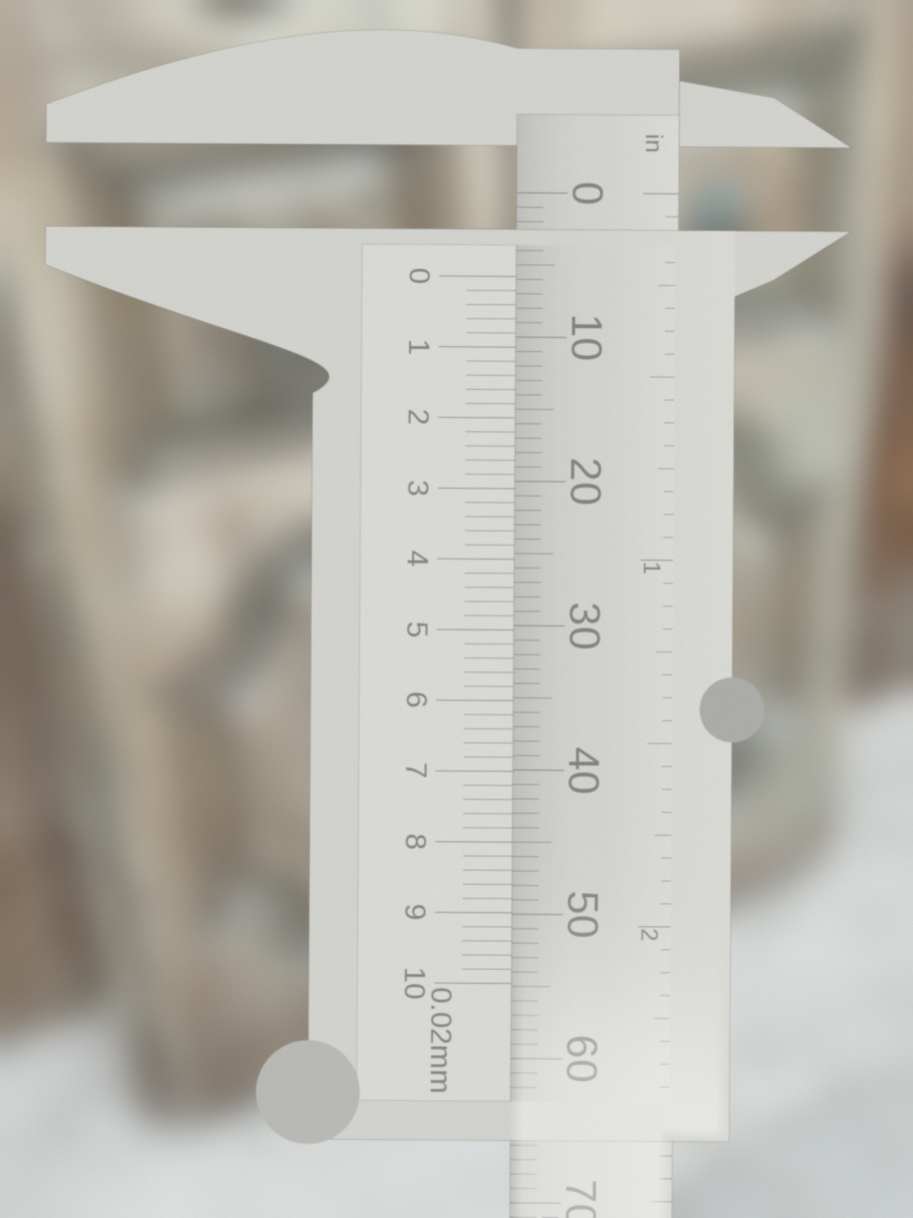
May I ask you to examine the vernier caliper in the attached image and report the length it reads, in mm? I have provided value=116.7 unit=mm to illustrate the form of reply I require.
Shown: value=5.8 unit=mm
